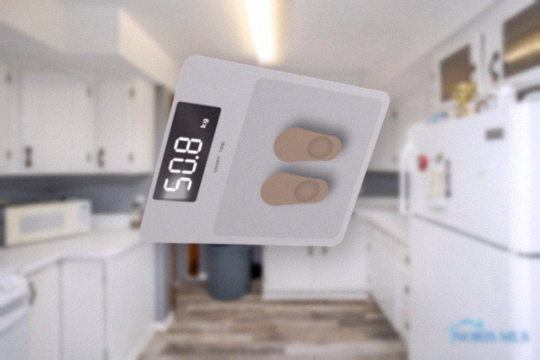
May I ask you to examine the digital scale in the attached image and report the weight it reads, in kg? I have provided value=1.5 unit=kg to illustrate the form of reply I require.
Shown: value=50.8 unit=kg
